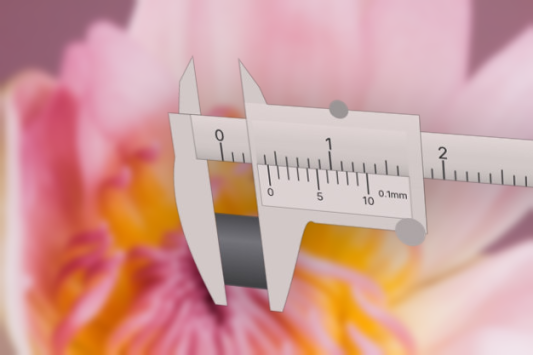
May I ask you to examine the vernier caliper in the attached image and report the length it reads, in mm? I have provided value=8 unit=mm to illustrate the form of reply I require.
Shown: value=4.2 unit=mm
